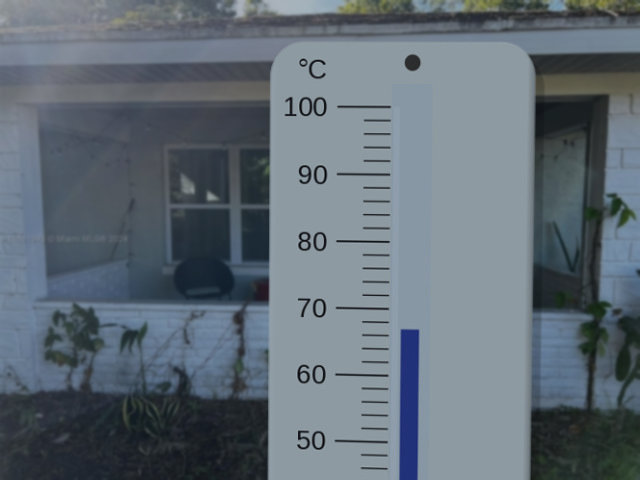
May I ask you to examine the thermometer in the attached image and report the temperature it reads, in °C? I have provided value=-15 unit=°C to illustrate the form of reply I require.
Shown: value=67 unit=°C
